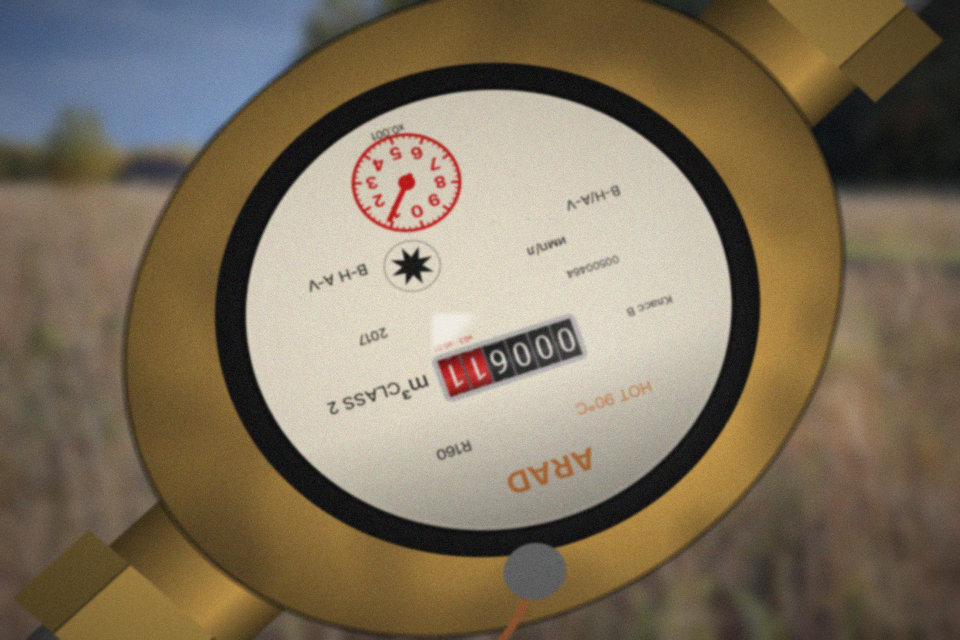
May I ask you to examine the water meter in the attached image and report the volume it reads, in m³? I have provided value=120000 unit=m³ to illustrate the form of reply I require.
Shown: value=6.111 unit=m³
